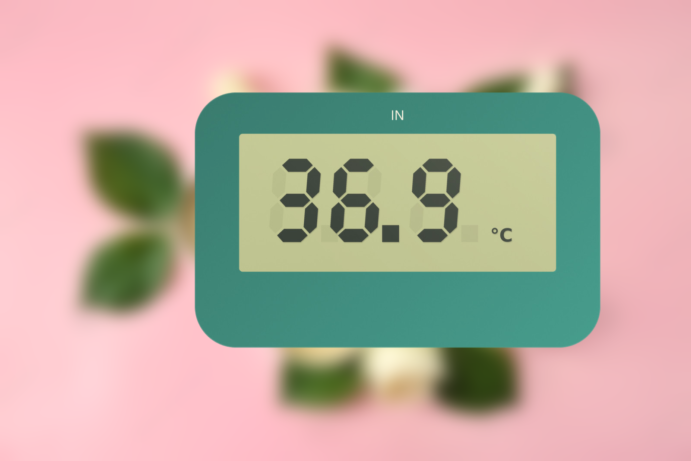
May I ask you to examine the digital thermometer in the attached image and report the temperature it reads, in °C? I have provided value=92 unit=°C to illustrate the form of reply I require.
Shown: value=36.9 unit=°C
